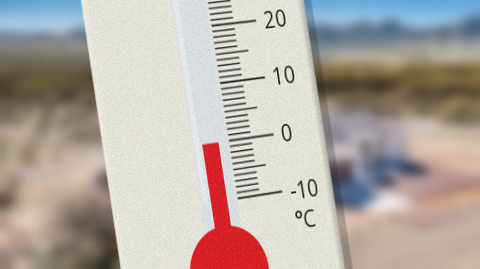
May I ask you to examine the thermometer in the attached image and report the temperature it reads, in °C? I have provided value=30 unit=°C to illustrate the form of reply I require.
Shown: value=0 unit=°C
